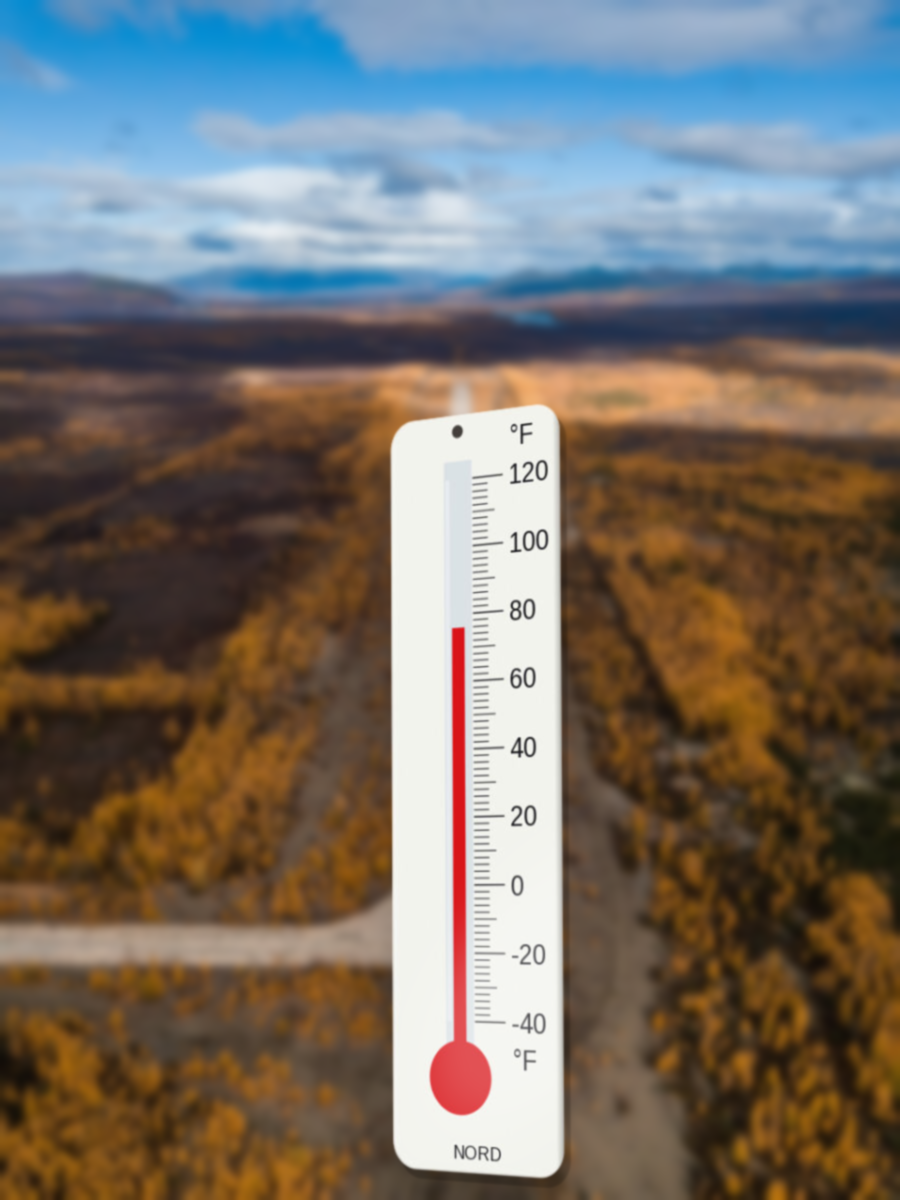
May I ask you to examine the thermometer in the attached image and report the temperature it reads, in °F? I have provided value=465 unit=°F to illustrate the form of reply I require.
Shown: value=76 unit=°F
